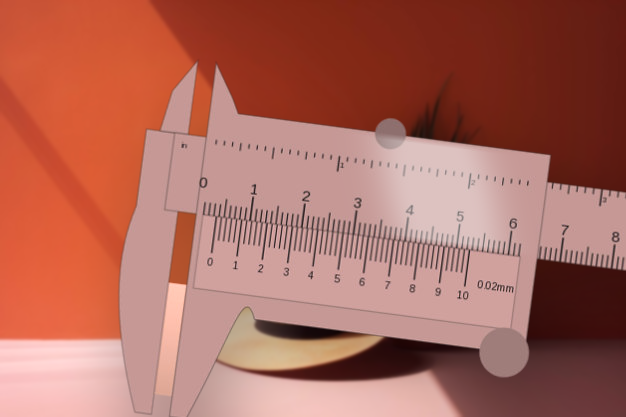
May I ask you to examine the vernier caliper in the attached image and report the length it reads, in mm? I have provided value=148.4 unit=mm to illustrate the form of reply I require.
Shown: value=3.5 unit=mm
